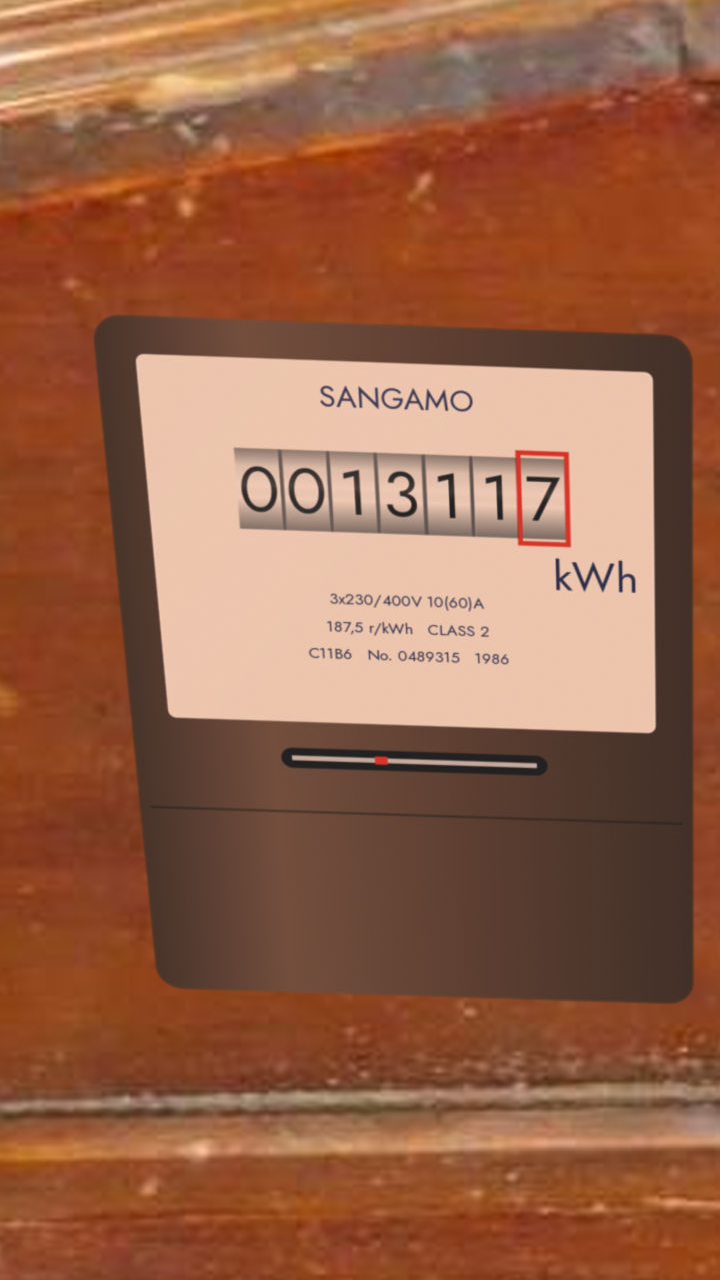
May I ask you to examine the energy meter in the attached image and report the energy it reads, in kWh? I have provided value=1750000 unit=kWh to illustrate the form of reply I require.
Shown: value=1311.7 unit=kWh
